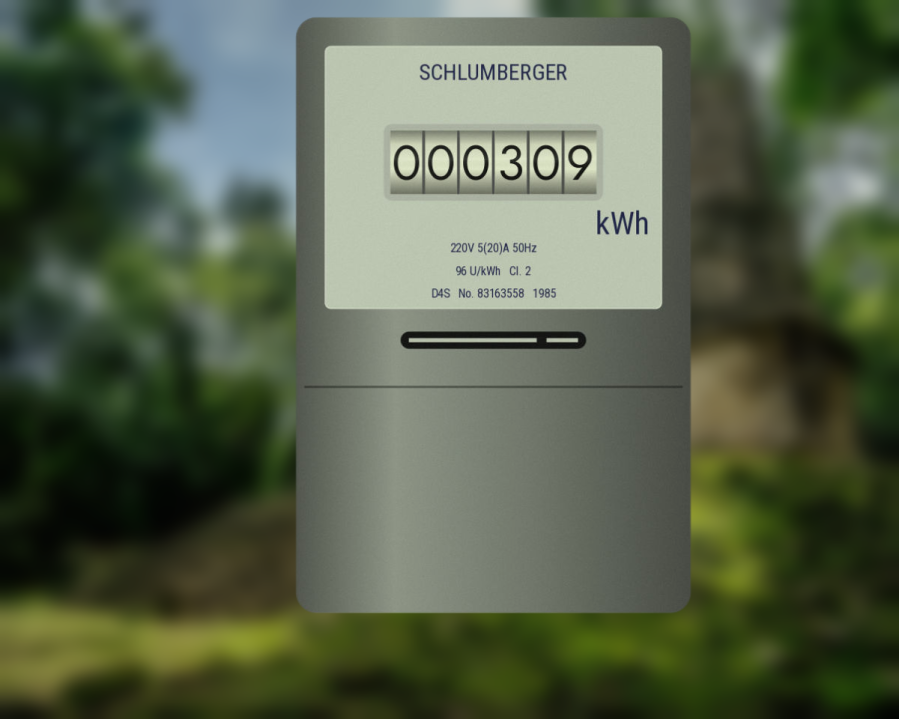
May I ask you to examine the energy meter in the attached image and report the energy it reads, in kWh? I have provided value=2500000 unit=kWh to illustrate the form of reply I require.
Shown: value=309 unit=kWh
